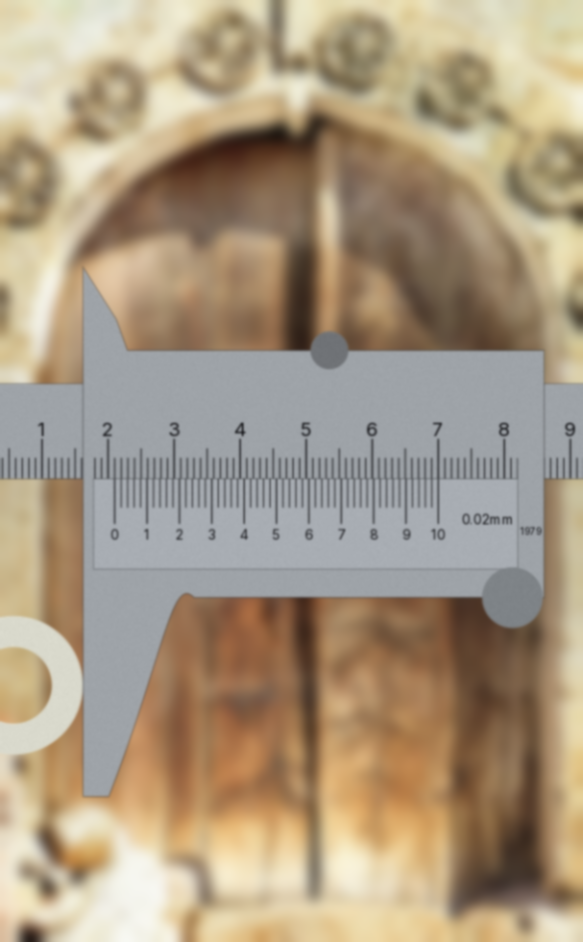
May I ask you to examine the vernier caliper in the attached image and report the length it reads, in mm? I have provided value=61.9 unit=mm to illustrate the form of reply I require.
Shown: value=21.0 unit=mm
